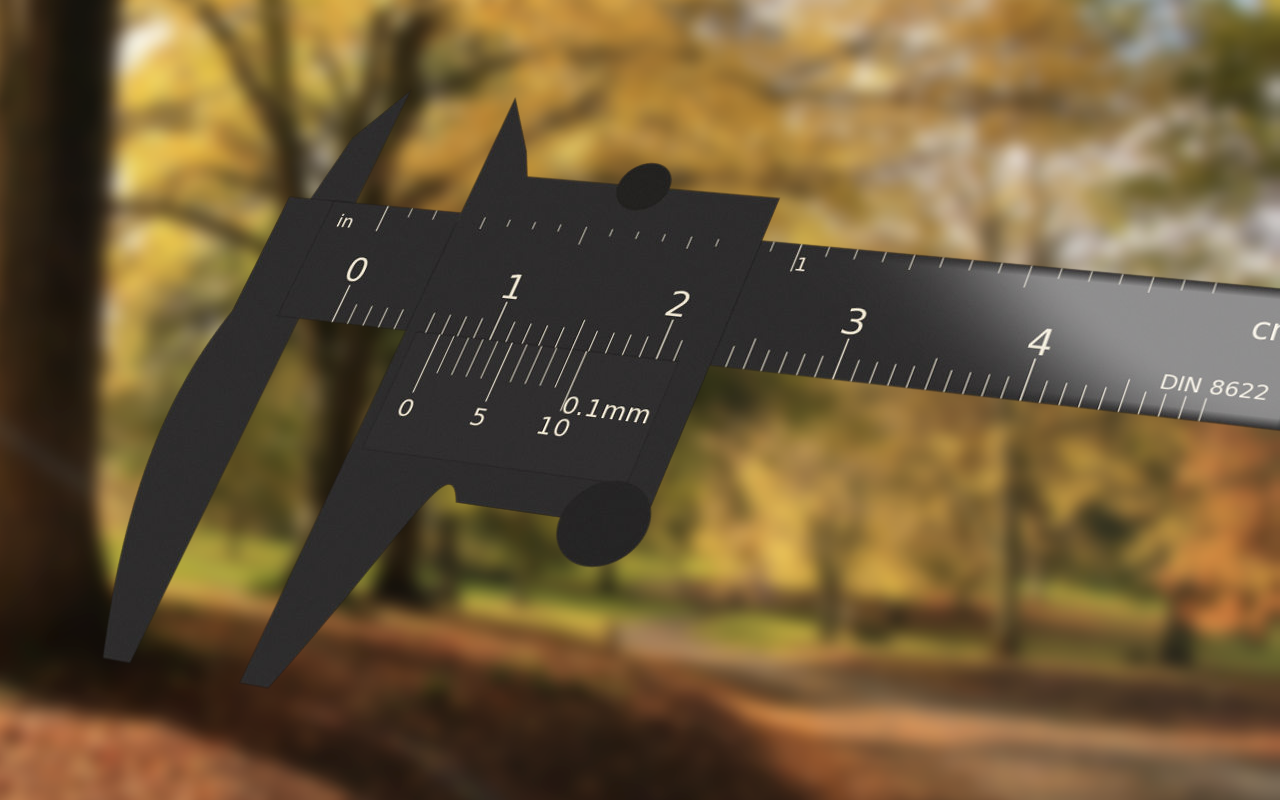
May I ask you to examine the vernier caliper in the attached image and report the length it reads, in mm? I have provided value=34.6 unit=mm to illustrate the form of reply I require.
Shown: value=6.9 unit=mm
